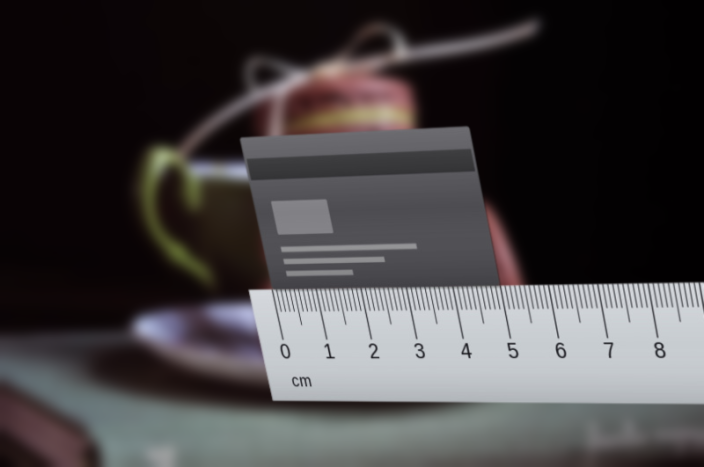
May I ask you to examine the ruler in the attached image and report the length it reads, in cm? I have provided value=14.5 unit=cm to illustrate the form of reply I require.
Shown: value=5 unit=cm
